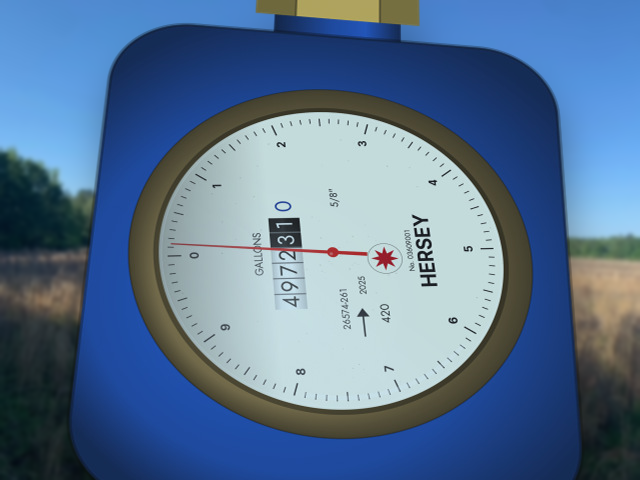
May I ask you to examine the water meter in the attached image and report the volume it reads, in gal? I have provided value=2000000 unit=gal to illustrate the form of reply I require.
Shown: value=4972310.1 unit=gal
